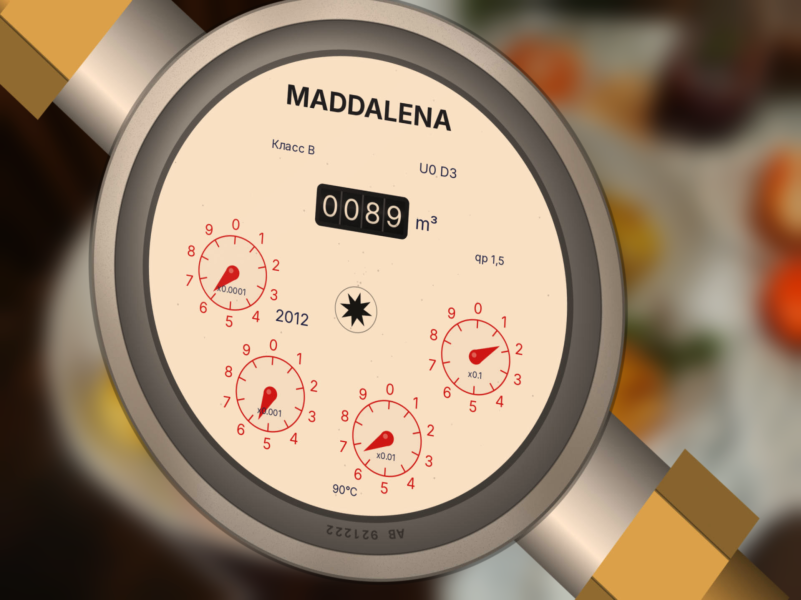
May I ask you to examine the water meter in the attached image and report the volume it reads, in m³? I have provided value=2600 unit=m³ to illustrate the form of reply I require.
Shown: value=89.1656 unit=m³
